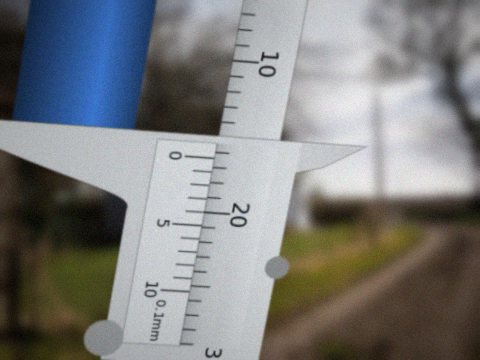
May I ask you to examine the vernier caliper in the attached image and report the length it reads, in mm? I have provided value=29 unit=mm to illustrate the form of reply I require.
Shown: value=16.4 unit=mm
